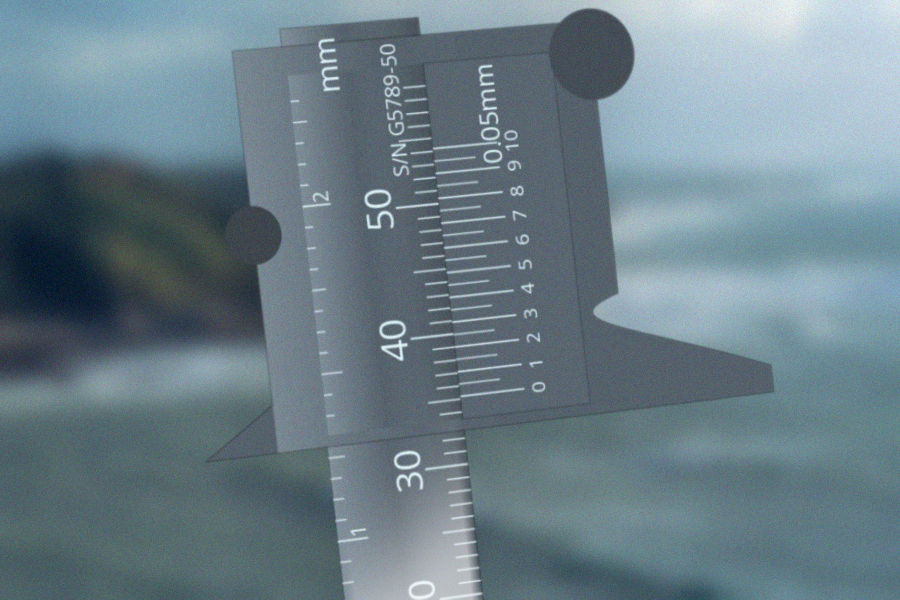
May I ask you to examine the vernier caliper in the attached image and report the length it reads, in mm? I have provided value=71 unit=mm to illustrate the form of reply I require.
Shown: value=35.2 unit=mm
